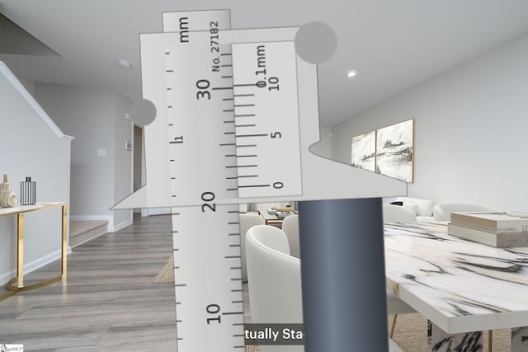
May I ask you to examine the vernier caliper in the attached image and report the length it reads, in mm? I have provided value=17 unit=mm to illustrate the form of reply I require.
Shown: value=21.2 unit=mm
